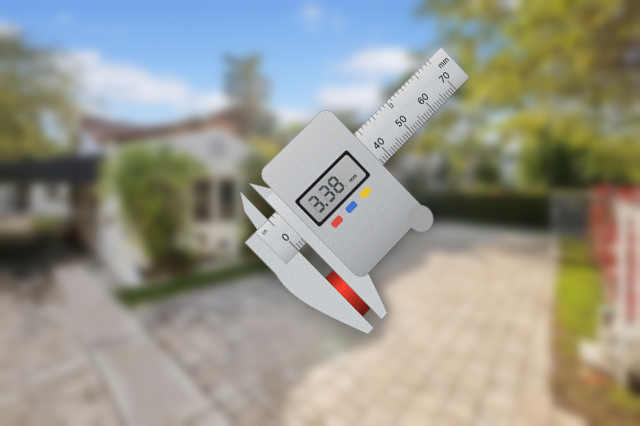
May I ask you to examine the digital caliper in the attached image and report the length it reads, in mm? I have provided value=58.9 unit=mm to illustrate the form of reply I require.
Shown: value=3.38 unit=mm
